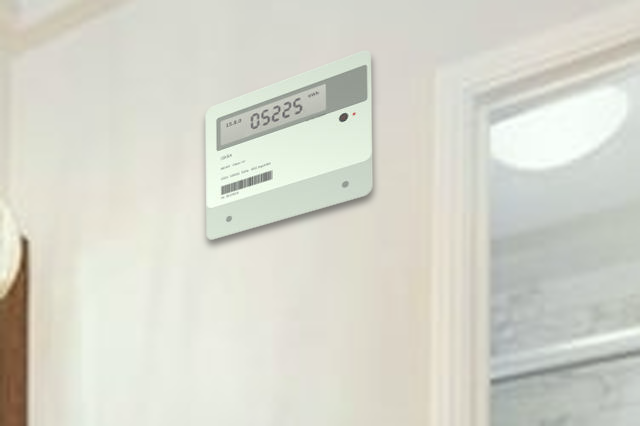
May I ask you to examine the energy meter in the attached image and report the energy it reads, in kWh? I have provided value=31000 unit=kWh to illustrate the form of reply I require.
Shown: value=5225 unit=kWh
